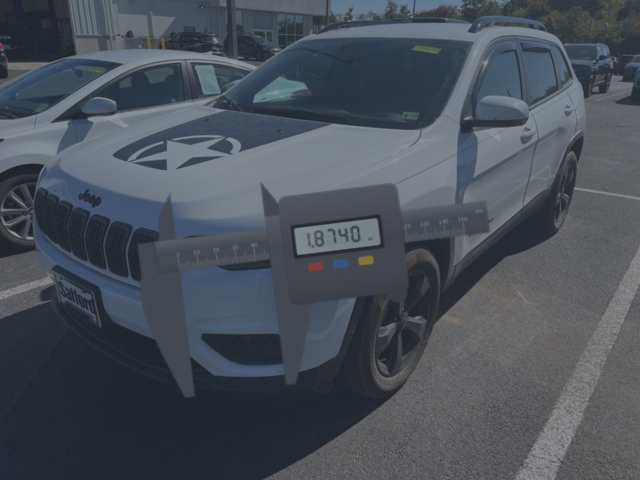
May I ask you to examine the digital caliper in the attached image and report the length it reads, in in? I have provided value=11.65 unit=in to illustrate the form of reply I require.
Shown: value=1.8740 unit=in
